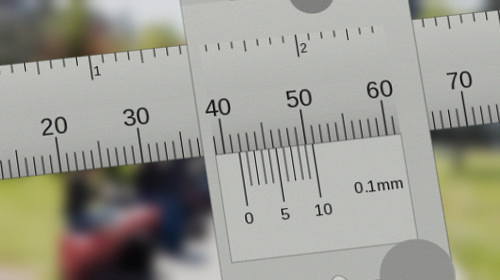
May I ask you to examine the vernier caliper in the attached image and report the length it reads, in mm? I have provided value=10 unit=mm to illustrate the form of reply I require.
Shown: value=41.8 unit=mm
